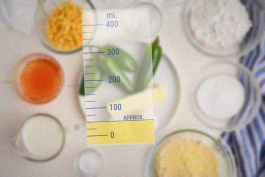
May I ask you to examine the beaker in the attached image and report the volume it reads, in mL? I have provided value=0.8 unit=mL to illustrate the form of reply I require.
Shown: value=50 unit=mL
